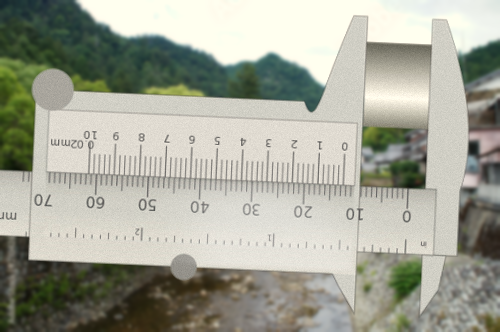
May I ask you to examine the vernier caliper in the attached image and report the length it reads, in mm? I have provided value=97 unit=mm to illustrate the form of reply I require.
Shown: value=12.5 unit=mm
